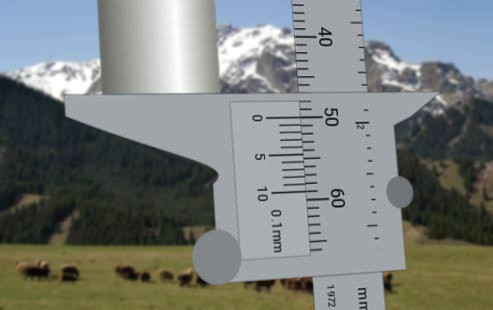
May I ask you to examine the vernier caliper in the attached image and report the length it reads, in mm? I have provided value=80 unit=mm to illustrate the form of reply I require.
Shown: value=50.0 unit=mm
